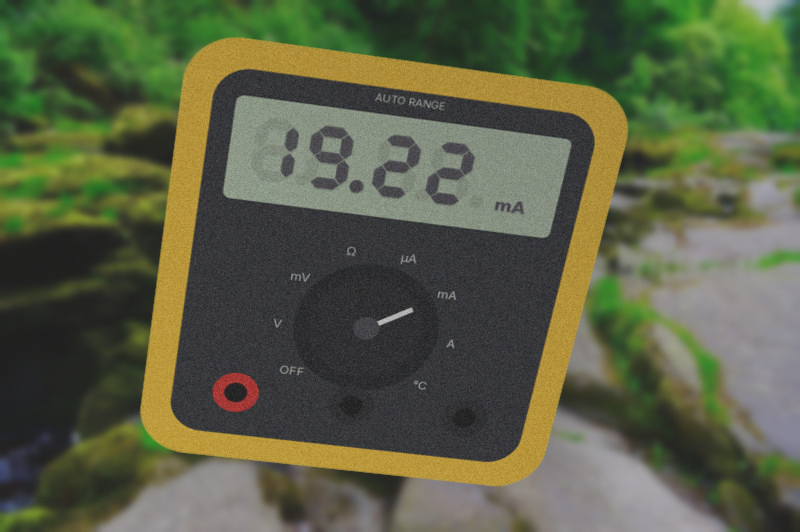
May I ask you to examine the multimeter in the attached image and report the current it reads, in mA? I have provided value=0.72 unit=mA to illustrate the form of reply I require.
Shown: value=19.22 unit=mA
